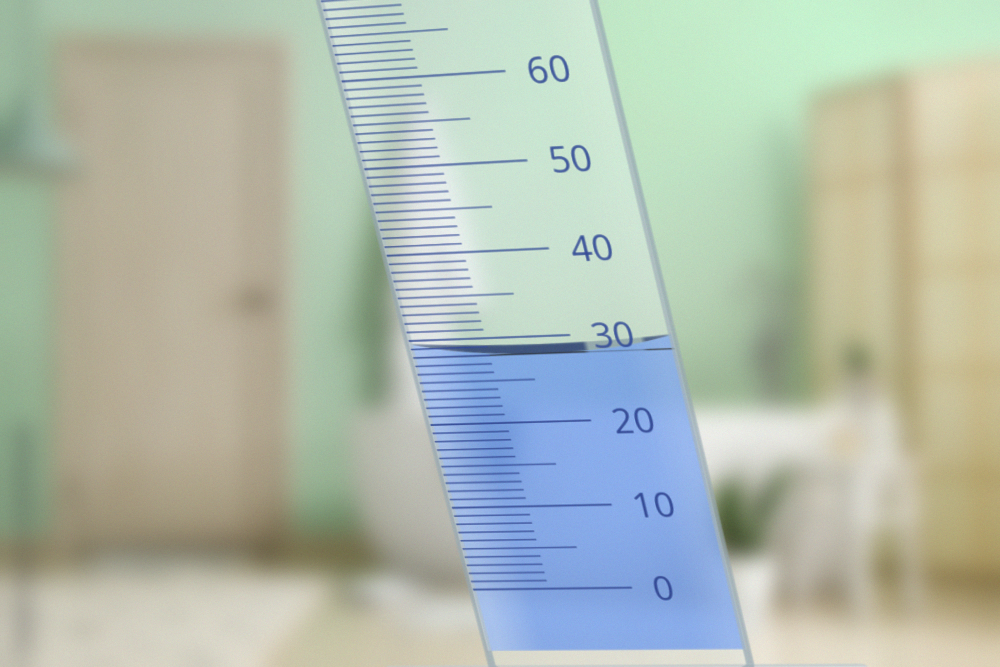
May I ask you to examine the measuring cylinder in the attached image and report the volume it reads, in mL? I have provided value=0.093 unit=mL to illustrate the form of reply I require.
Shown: value=28 unit=mL
